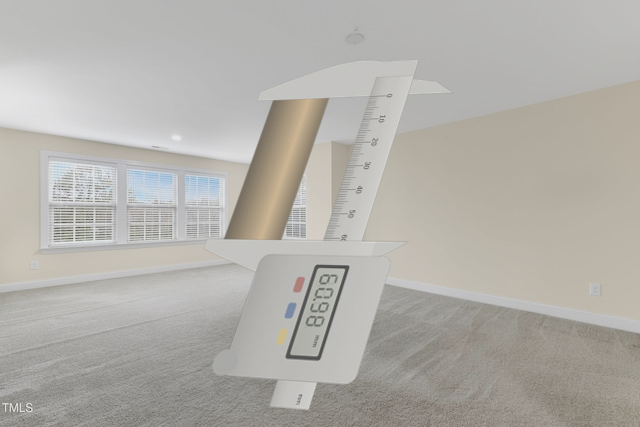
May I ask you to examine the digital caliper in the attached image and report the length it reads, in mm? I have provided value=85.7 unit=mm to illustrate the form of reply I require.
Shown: value=60.98 unit=mm
